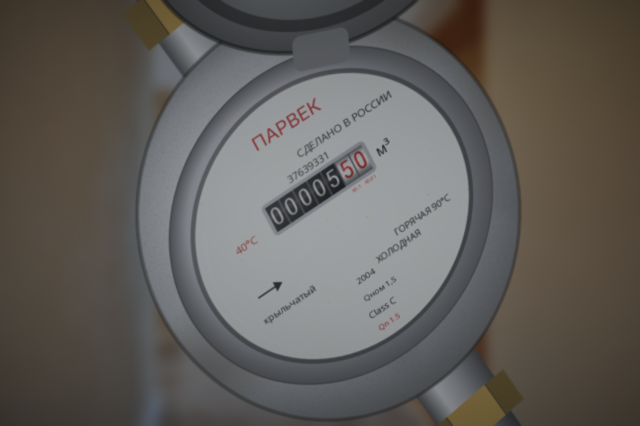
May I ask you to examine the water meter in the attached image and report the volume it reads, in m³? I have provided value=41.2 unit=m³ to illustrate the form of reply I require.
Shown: value=5.50 unit=m³
